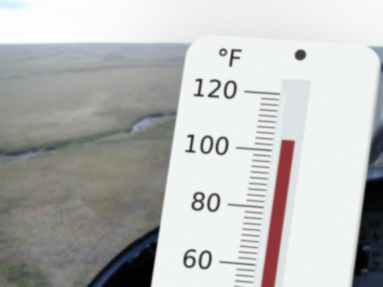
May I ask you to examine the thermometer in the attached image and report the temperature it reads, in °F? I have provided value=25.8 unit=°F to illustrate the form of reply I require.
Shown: value=104 unit=°F
